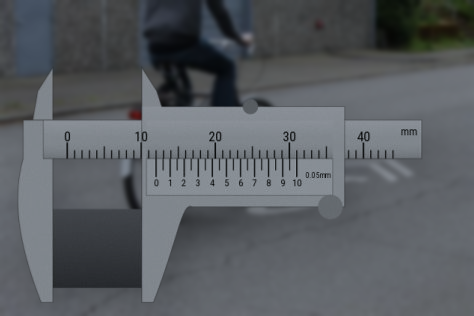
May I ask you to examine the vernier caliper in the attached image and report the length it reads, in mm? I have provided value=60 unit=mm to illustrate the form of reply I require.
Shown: value=12.0 unit=mm
